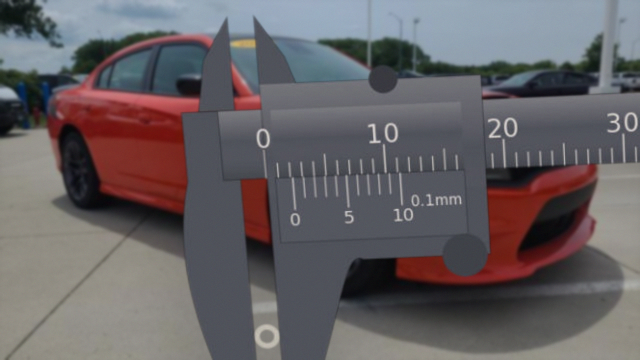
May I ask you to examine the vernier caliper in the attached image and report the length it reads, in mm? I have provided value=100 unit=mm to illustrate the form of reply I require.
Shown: value=2.2 unit=mm
